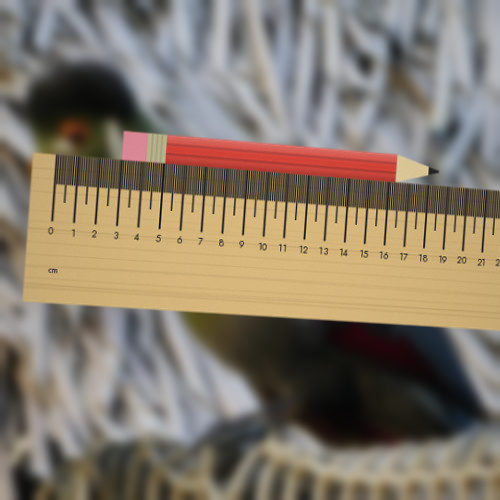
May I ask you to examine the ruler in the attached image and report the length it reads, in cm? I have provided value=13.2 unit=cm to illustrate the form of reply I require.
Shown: value=15.5 unit=cm
